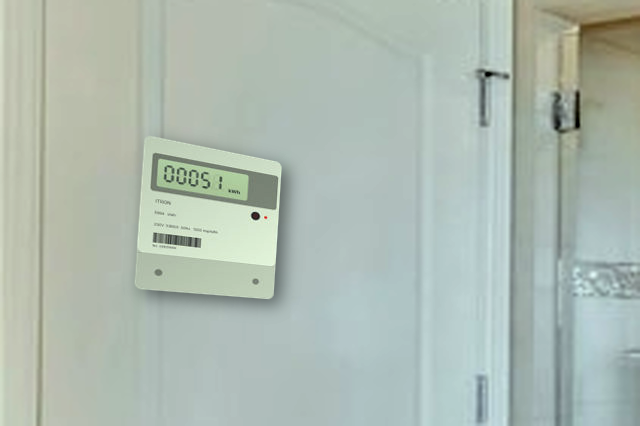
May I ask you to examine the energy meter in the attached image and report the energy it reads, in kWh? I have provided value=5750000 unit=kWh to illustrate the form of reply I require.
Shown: value=51 unit=kWh
